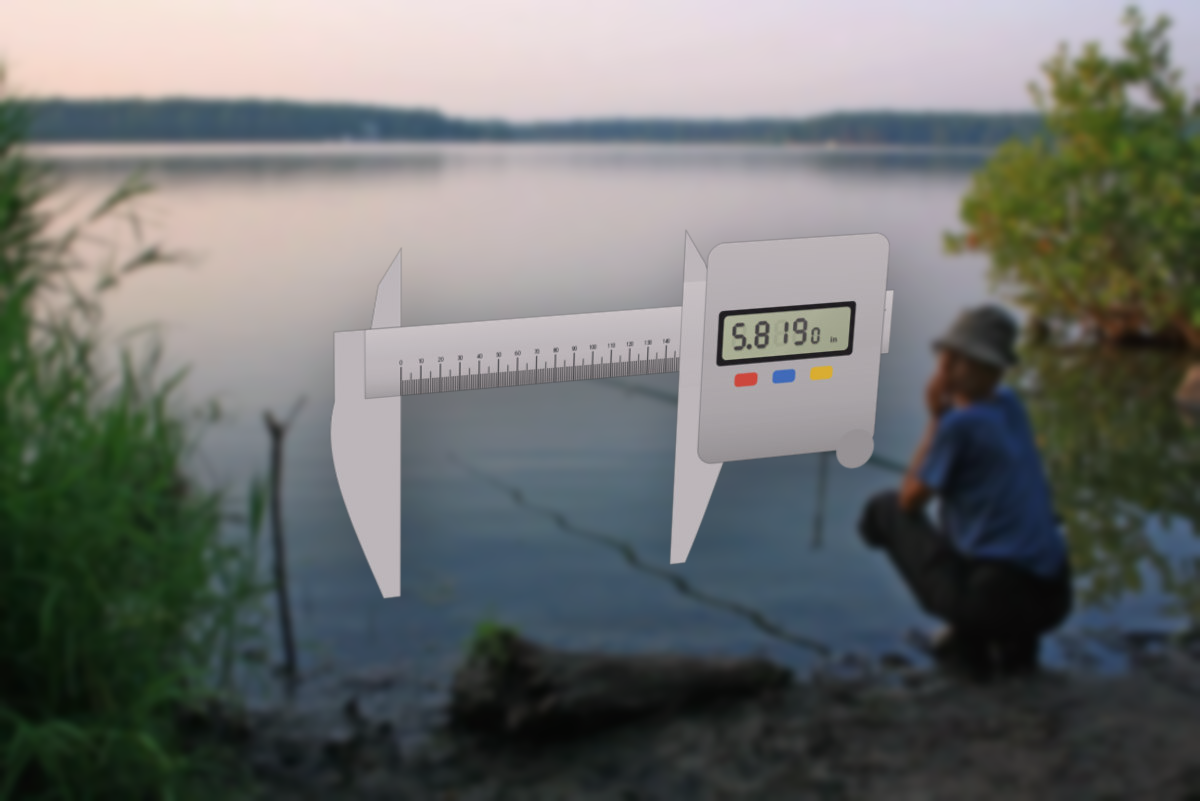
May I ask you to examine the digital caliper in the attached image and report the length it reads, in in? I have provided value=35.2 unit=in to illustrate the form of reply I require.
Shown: value=5.8190 unit=in
